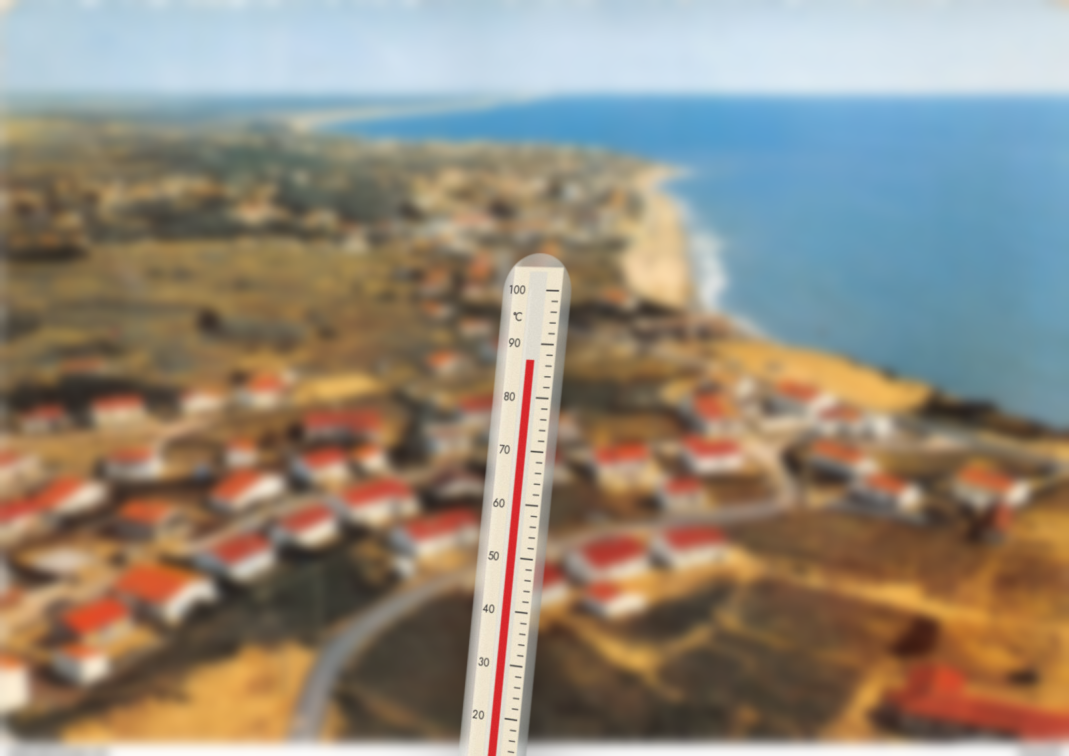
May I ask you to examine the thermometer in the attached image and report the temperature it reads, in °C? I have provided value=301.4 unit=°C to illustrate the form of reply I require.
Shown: value=87 unit=°C
